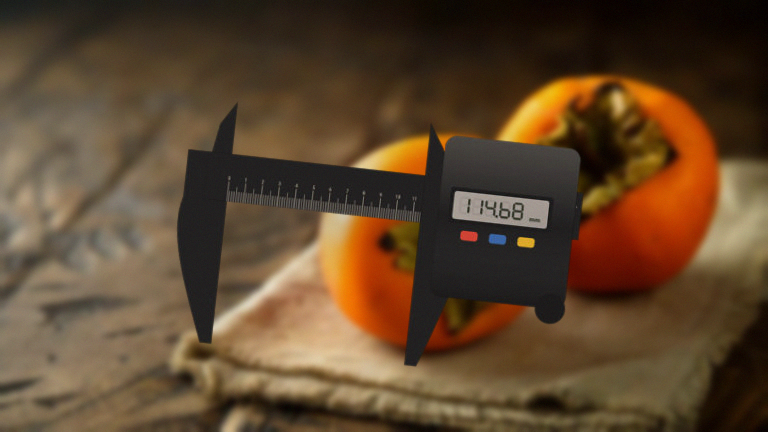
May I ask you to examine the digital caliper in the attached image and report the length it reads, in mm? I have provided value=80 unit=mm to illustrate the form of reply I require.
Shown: value=114.68 unit=mm
